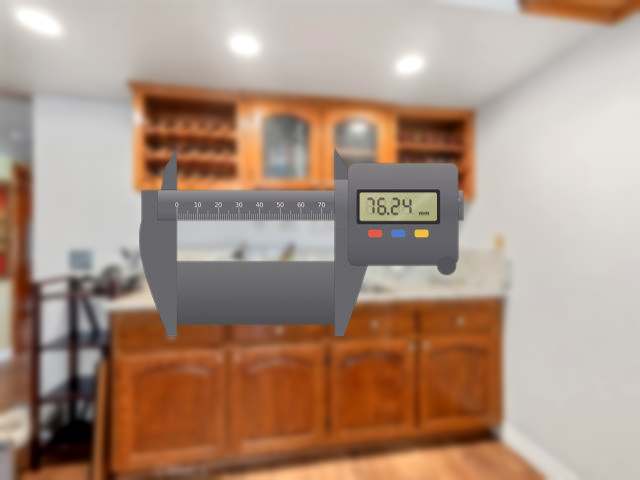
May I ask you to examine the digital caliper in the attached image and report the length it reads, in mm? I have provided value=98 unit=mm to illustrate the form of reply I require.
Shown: value=76.24 unit=mm
